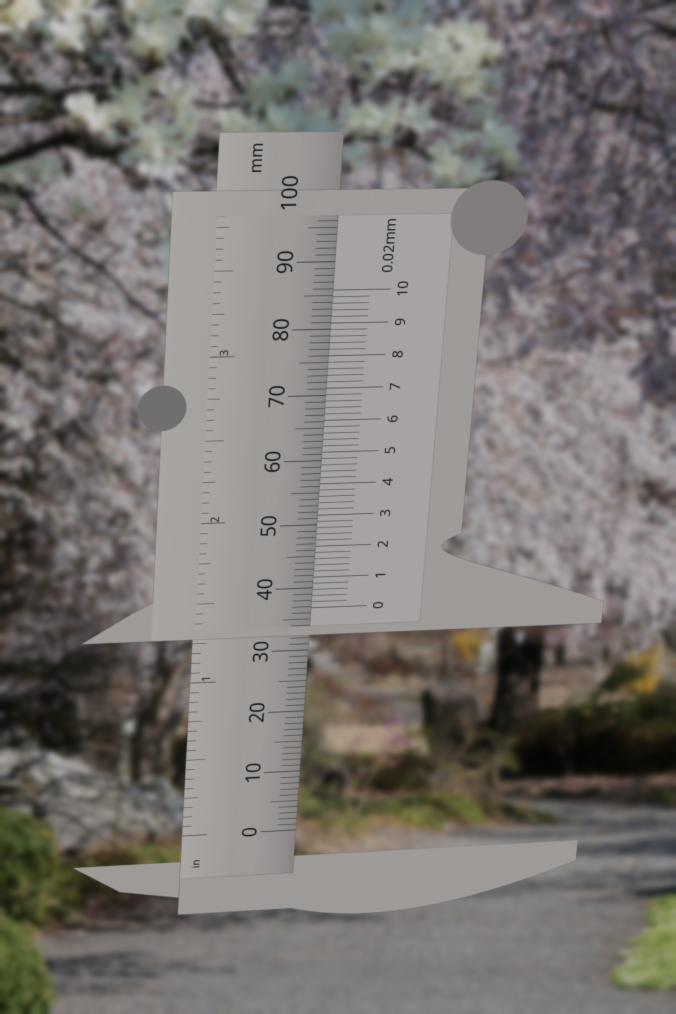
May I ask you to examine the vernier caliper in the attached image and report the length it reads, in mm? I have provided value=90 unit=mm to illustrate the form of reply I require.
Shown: value=36.8 unit=mm
